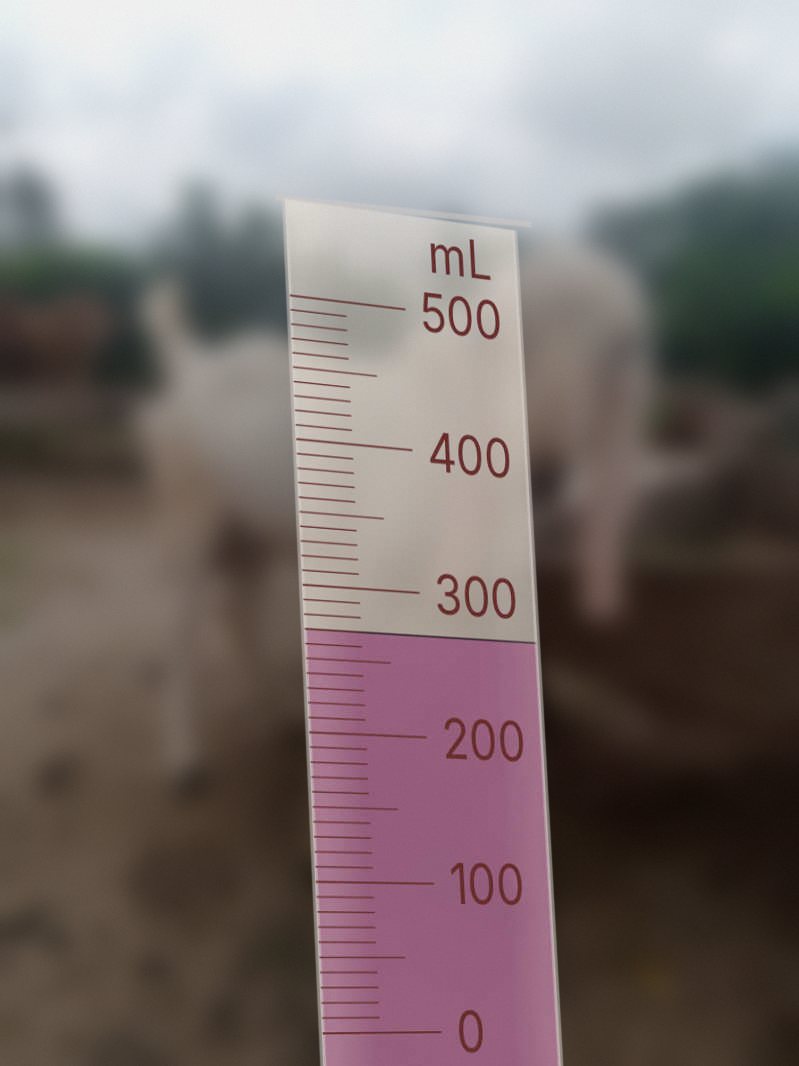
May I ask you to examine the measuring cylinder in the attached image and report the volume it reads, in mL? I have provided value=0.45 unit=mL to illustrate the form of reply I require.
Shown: value=270 unit=mL
